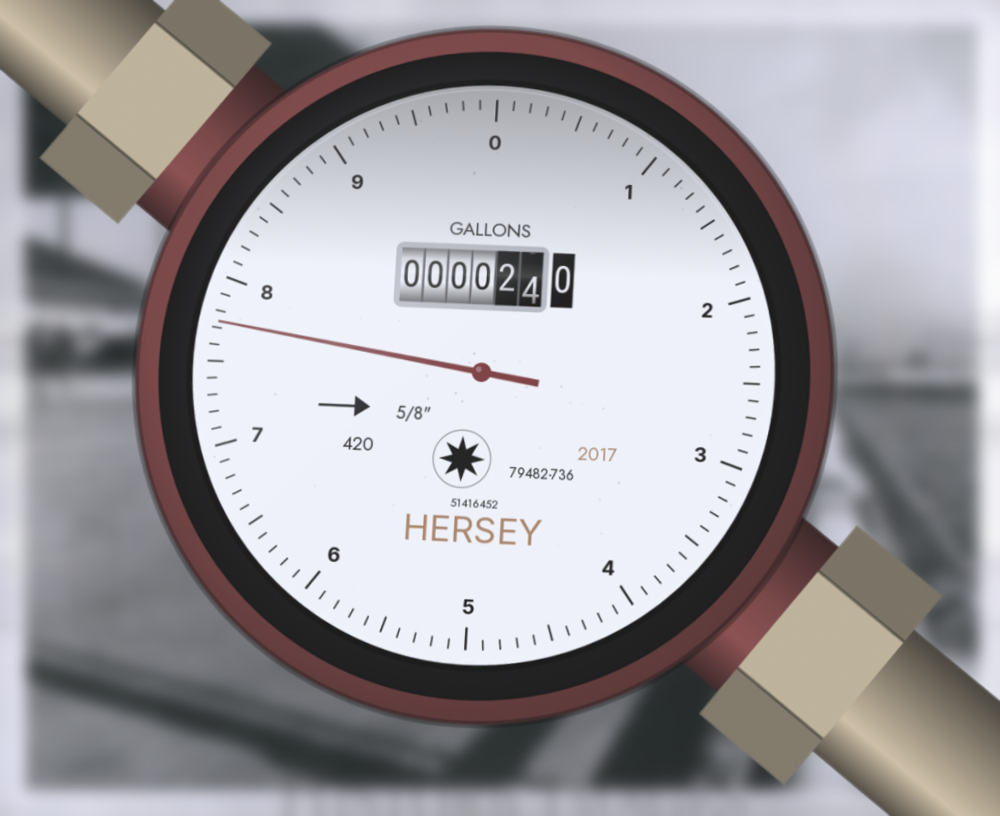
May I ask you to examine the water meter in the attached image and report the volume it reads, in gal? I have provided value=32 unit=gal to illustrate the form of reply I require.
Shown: value=237.7 unit=gal
